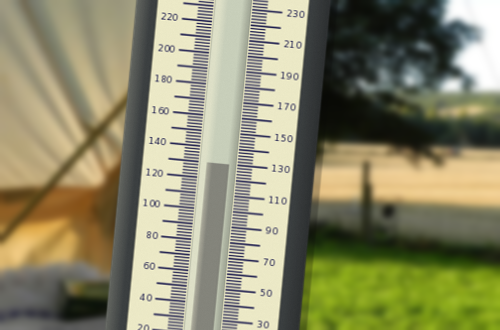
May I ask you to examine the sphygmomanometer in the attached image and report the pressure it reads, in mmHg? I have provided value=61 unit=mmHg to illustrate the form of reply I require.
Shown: value=130 unit=mmHg
